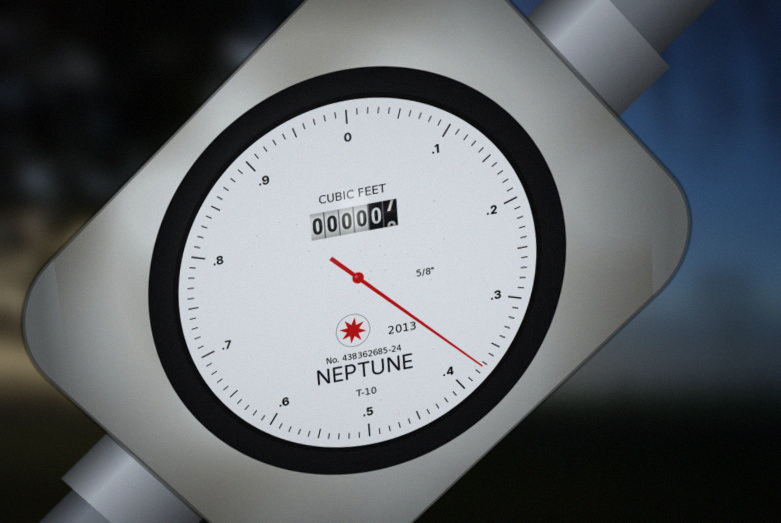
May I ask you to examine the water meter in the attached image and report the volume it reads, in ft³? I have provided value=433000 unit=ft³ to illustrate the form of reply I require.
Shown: value=7.37 unit=ft³
